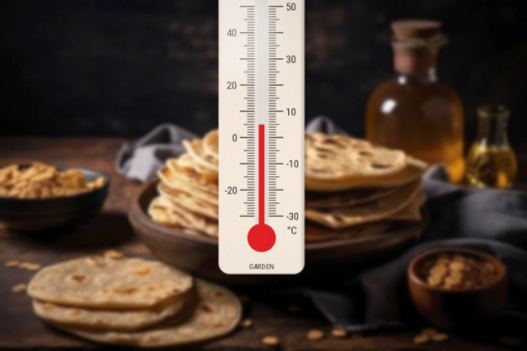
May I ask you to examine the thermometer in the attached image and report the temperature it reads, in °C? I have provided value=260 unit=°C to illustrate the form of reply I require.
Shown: value=5 unit=°C
